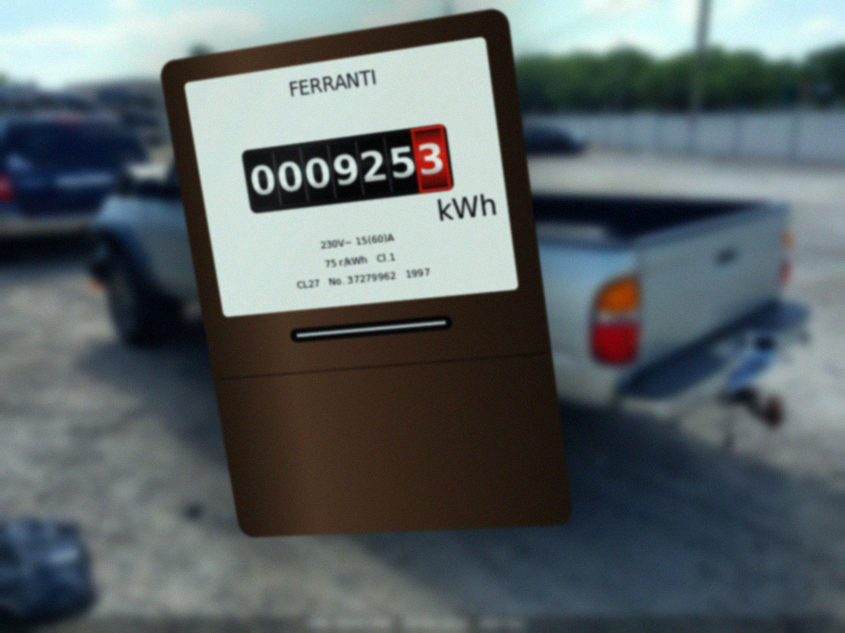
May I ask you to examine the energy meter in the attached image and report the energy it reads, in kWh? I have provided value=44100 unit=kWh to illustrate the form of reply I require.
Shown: value=925.3 unit=kWh
